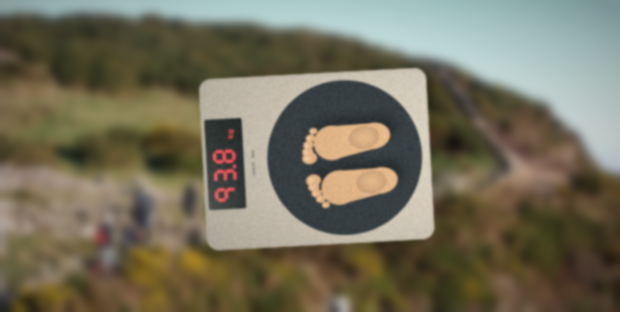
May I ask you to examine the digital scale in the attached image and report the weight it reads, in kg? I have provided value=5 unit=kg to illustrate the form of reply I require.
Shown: value=93.8 unit=kg
